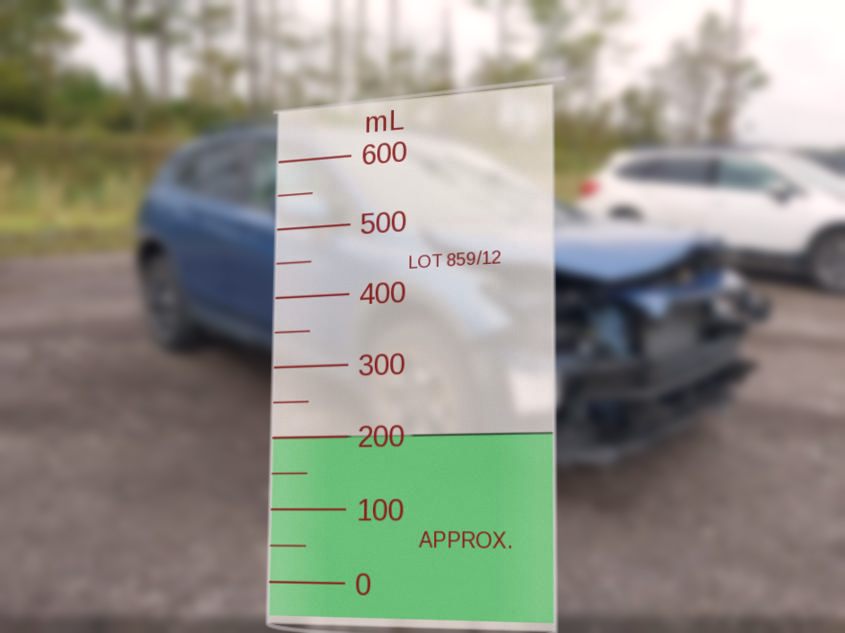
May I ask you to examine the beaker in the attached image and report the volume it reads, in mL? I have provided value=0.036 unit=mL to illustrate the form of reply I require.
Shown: value=200 unit=mL
